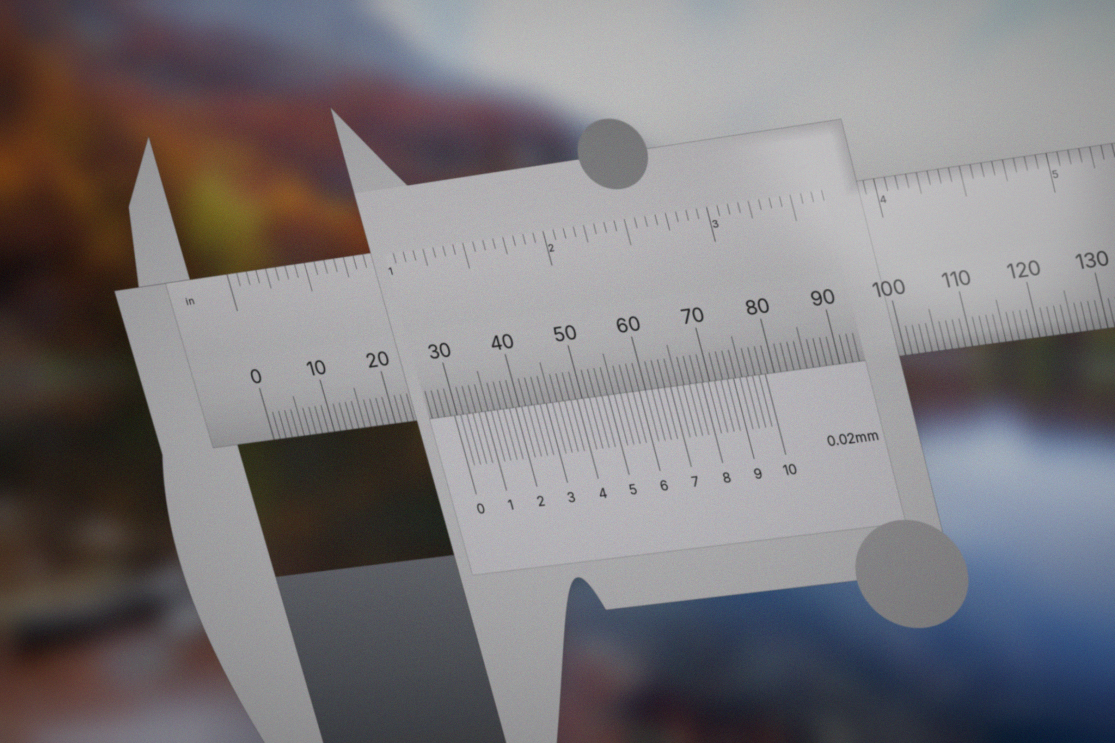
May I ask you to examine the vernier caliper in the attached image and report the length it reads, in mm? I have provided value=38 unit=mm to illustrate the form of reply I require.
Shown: value=29.6 unit=mm
